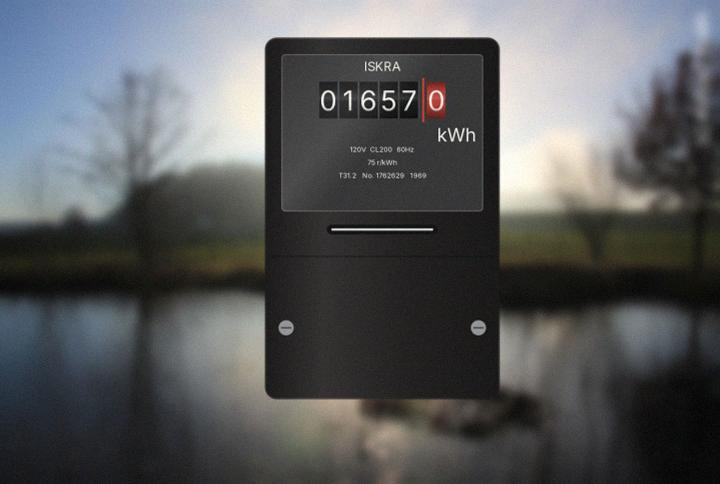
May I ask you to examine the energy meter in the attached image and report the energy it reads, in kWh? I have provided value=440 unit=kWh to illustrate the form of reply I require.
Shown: value=1657.0 unit=kWh
